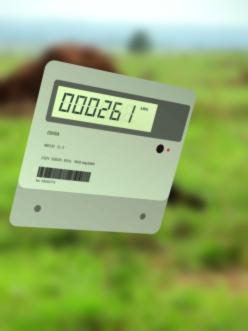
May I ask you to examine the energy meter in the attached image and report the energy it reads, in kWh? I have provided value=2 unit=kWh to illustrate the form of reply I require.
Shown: value=261 unit=kWh
